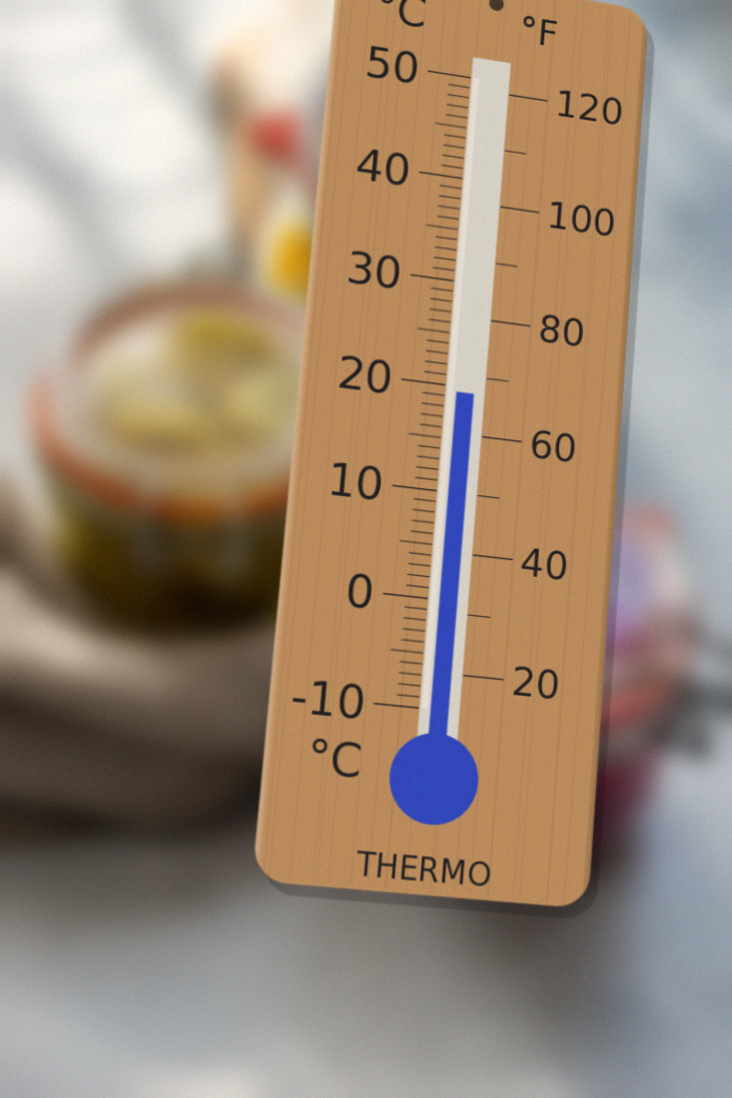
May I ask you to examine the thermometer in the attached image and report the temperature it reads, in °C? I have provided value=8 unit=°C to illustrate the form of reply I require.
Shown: value=19.5 unit=°C
